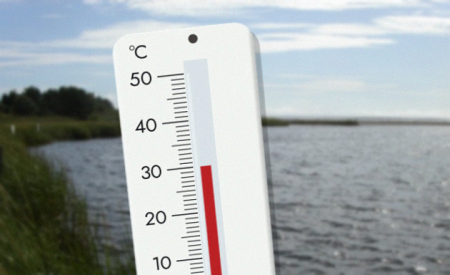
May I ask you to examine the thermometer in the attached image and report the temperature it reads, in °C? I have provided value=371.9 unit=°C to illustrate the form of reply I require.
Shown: value=30 unit=°C
